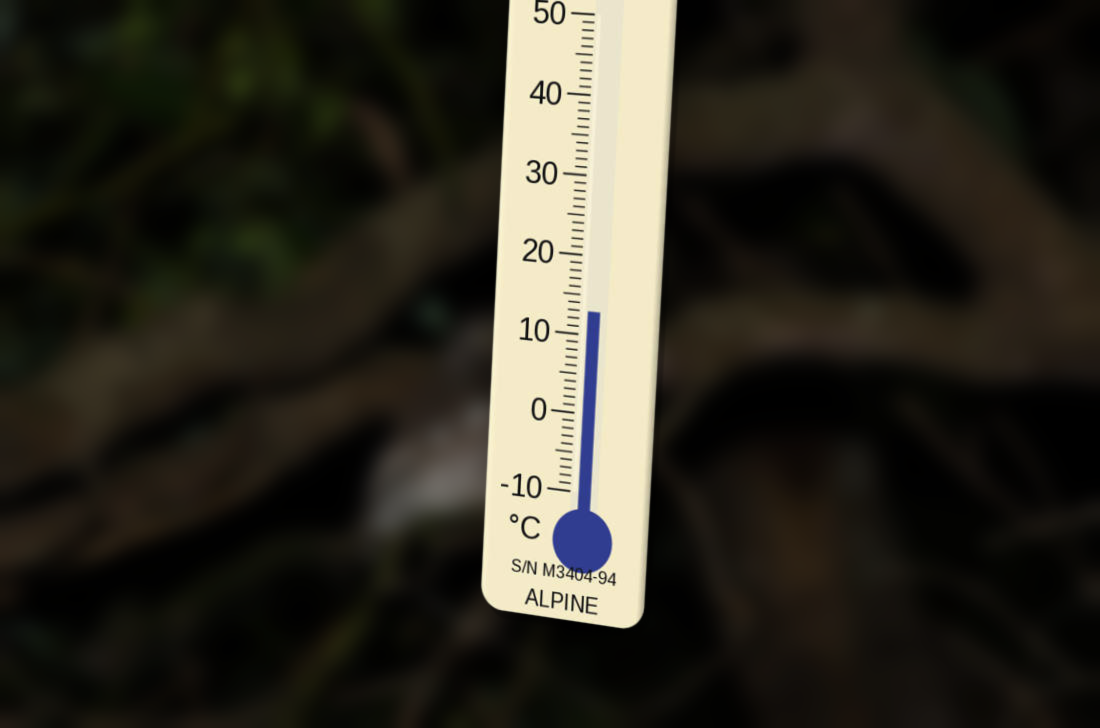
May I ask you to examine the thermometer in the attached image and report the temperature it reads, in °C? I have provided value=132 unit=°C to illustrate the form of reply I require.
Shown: value=13 unit=°C
